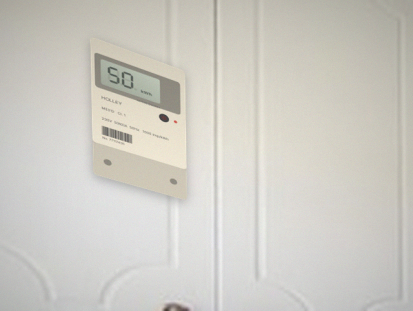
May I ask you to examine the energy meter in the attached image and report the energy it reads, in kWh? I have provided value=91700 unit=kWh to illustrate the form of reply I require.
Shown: value=50 unit=kWh
